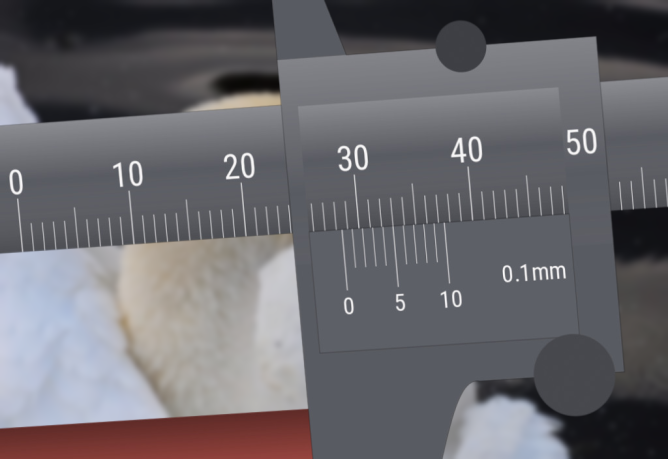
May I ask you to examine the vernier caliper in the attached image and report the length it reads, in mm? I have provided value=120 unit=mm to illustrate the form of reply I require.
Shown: value=28.5 unit=mm
